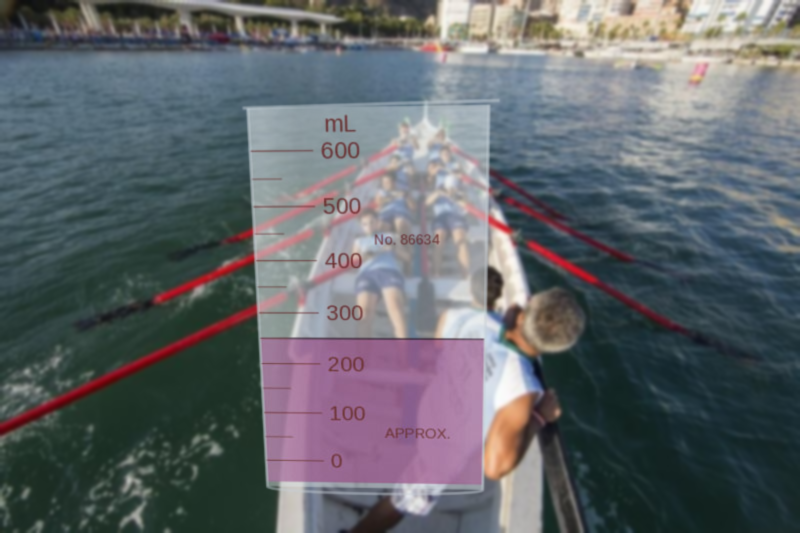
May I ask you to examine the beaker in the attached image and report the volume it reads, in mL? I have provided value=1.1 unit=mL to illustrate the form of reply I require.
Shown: value=250 unit=mL
